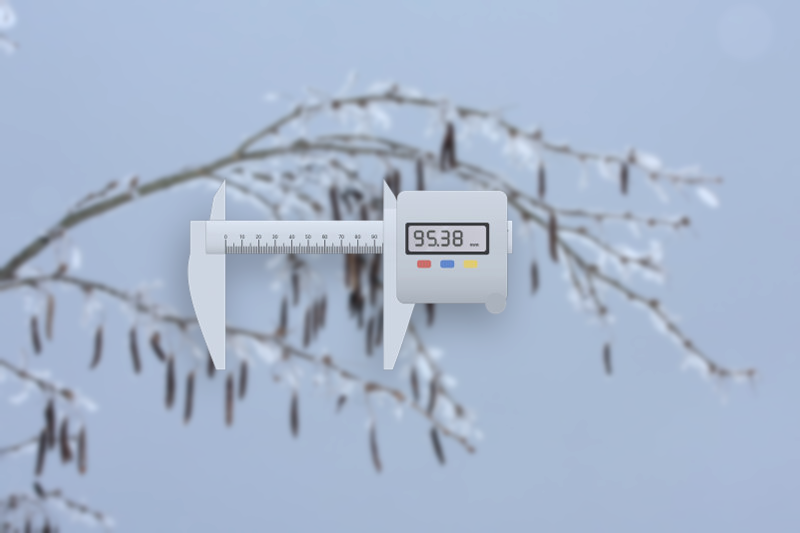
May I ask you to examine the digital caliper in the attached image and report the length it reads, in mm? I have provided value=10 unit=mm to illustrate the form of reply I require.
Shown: value=95.38 unit=mm
